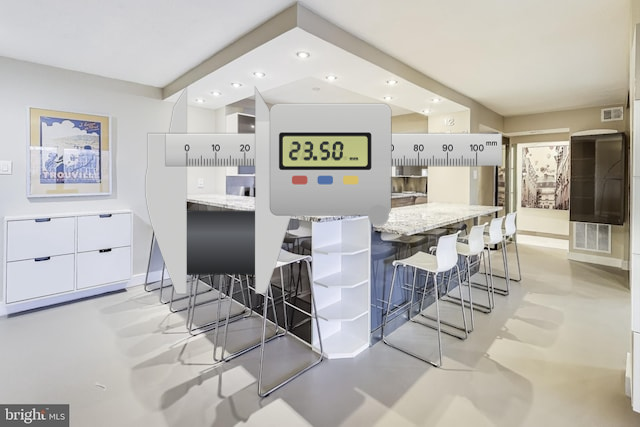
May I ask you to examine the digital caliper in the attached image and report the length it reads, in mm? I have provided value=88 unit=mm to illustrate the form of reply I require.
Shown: value=23.50 unit=mm
